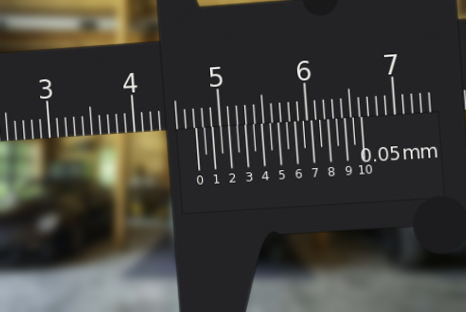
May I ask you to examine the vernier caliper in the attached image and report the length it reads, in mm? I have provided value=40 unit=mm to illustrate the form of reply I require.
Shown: value=47.2 unit=mm
